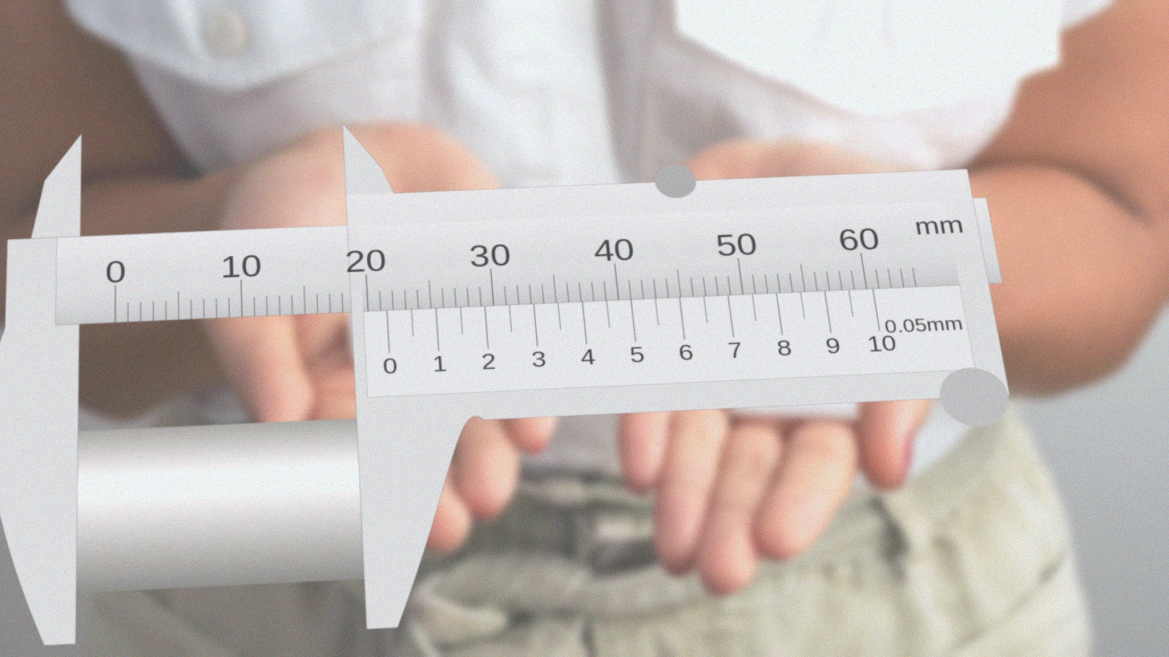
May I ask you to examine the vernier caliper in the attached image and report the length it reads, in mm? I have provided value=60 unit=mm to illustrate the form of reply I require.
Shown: value=21.5 unit=mm
